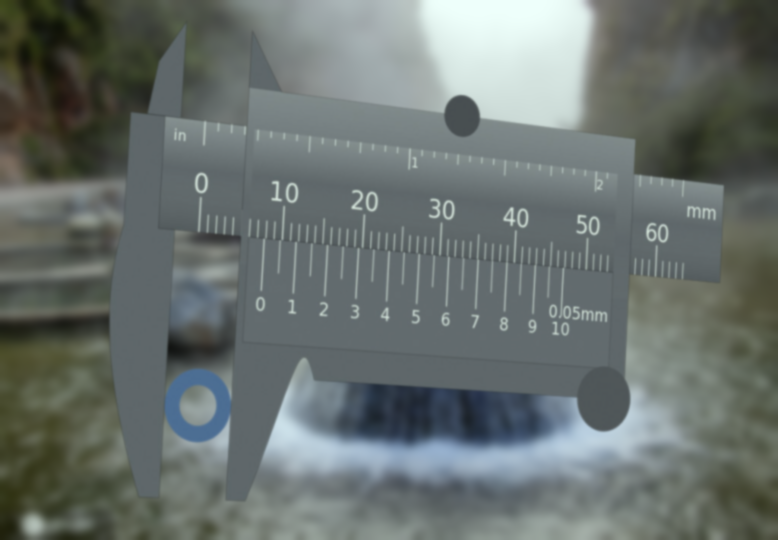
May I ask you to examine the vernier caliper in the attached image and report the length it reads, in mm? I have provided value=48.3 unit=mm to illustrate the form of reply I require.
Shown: value=7.8 unit=mm
